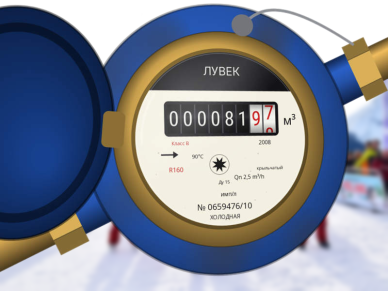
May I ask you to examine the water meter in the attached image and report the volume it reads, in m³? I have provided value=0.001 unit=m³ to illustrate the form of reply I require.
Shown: value=81.97 unit=m³
